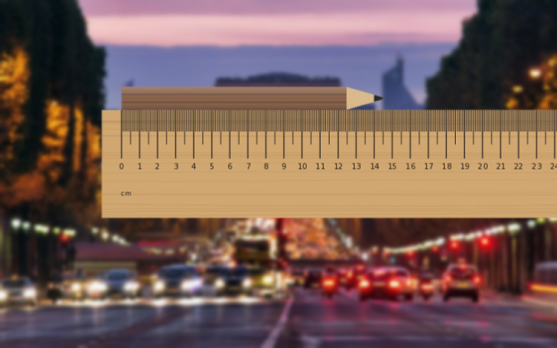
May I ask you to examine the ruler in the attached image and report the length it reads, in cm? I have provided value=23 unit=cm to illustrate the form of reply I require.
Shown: value=14.5 unit=cm
